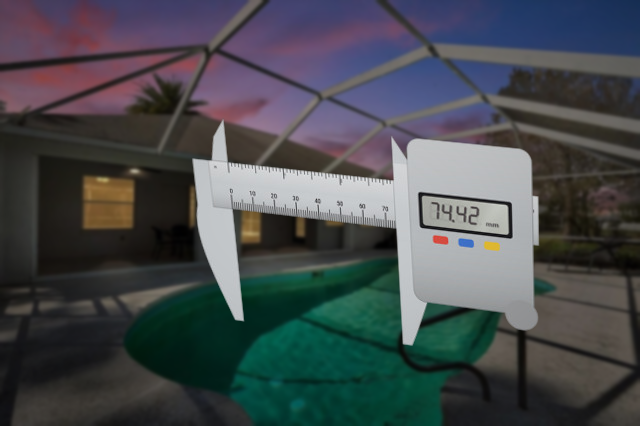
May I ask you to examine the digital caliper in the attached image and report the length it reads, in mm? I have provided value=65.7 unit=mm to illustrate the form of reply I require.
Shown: value=74.42 unit=mm
